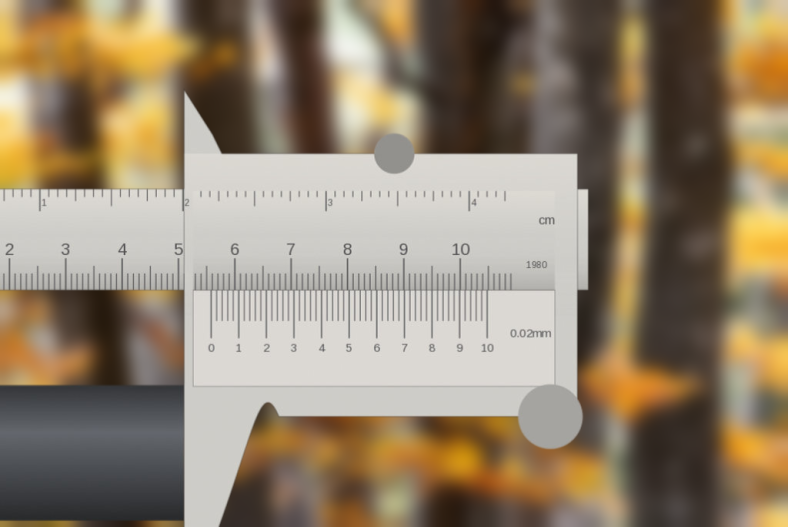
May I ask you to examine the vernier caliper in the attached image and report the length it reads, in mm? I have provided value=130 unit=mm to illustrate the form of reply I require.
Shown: value=55.8 unit=mm
